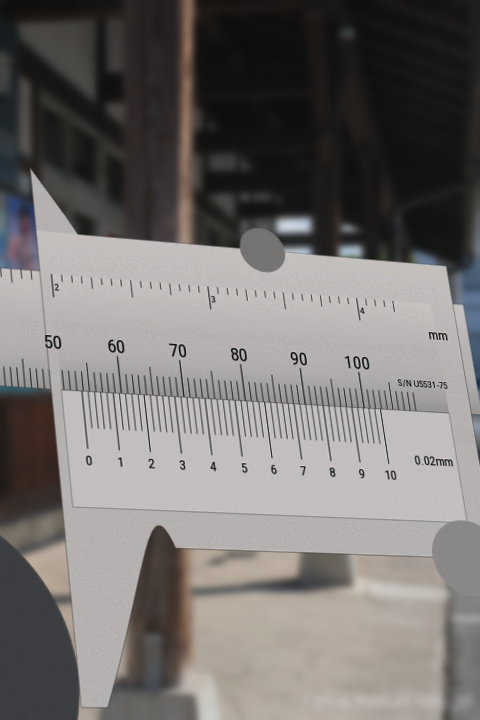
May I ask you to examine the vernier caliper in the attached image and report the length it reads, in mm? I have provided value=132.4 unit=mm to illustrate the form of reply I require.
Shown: value=53.8 unit=mm
